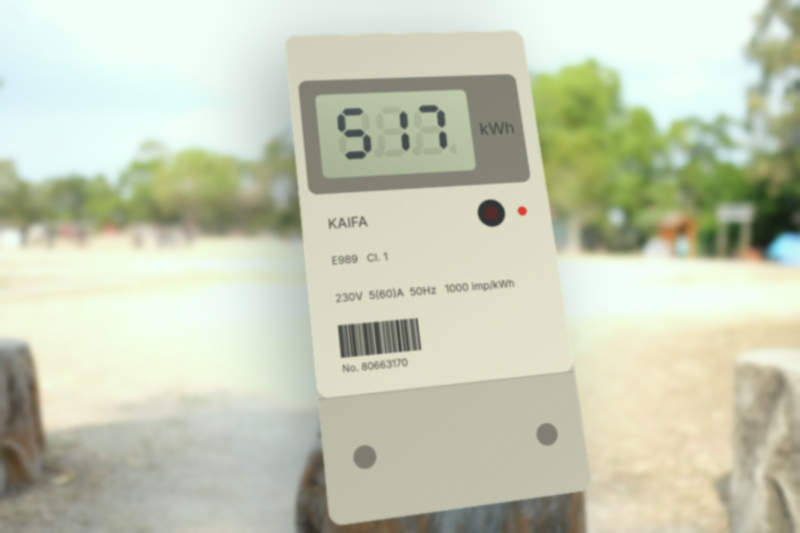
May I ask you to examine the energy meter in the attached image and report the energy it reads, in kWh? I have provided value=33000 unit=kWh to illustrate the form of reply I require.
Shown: value=517 unit=kWh
